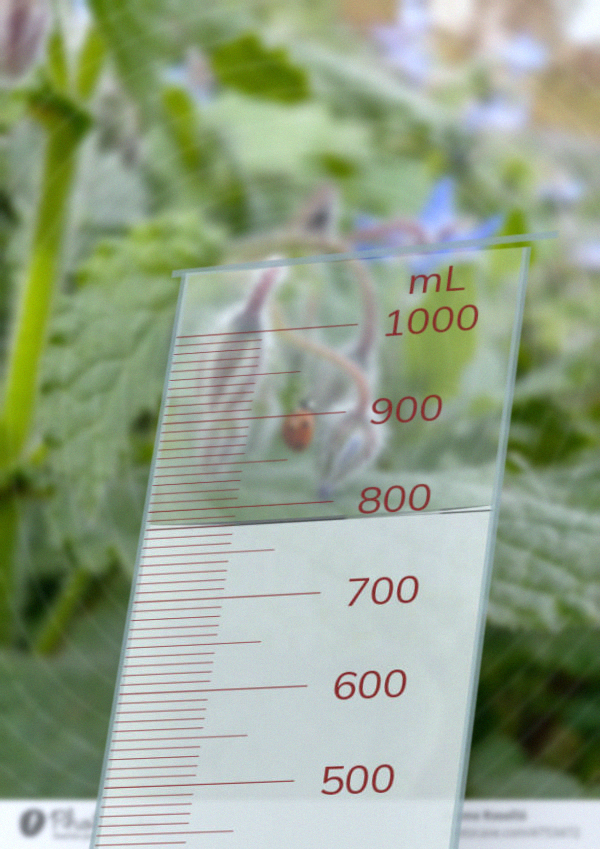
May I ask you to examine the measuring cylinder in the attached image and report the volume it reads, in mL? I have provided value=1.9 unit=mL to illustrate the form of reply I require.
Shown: value=780 unit=mL
